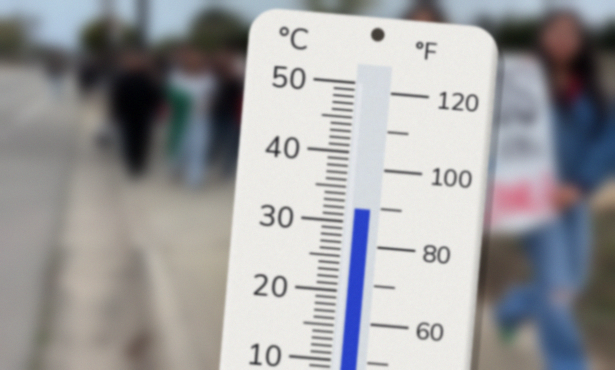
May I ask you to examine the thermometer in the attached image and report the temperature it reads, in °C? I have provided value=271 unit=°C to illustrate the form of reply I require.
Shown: value=32 unit=°C
